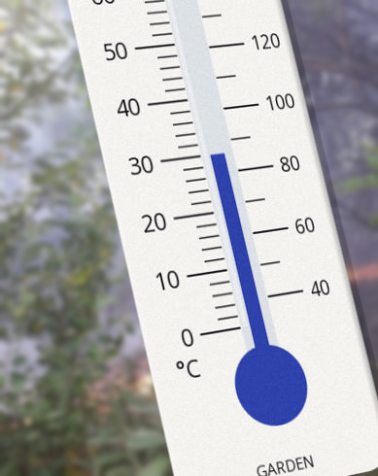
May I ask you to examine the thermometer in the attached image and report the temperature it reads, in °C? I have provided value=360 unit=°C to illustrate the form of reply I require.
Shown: value=30 unit=°C
